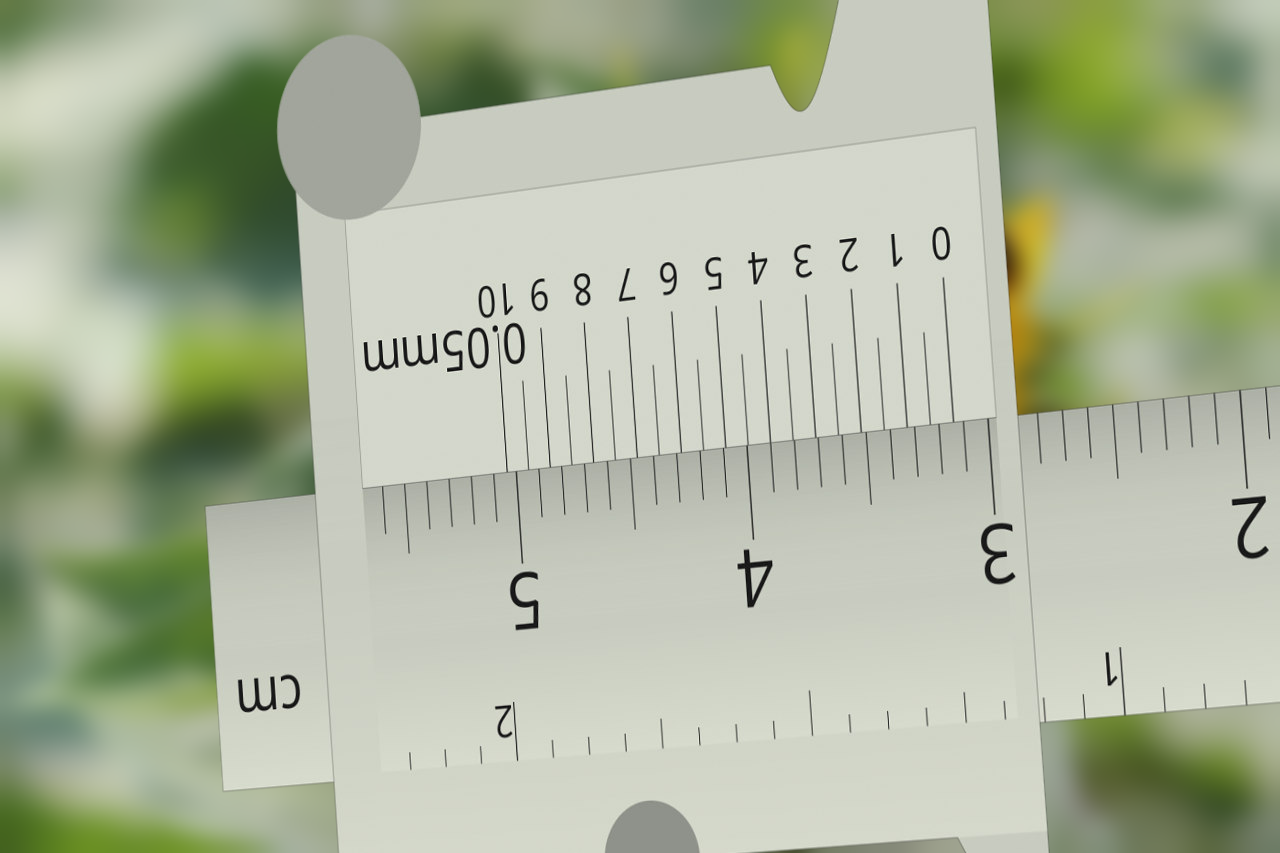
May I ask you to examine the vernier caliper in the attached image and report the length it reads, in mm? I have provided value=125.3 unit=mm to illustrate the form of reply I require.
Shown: value=31.40 unit=mm
